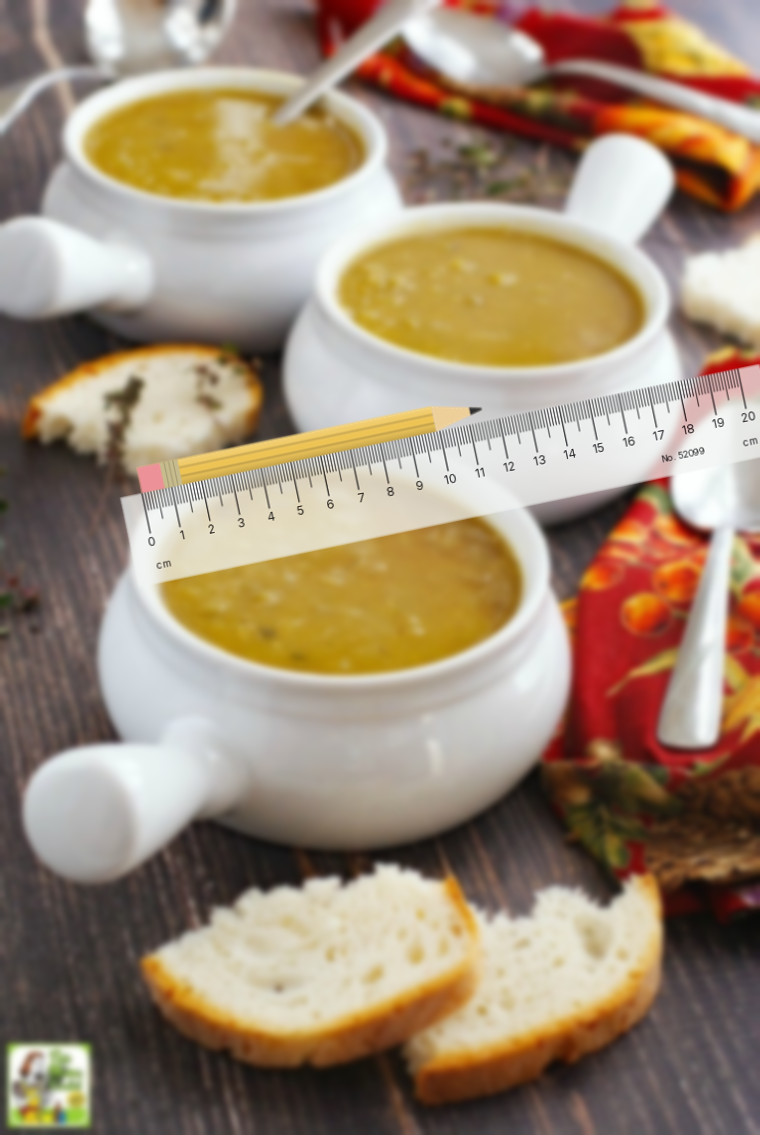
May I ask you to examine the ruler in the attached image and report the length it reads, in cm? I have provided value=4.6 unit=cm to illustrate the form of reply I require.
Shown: value=11.5 unit=cm
